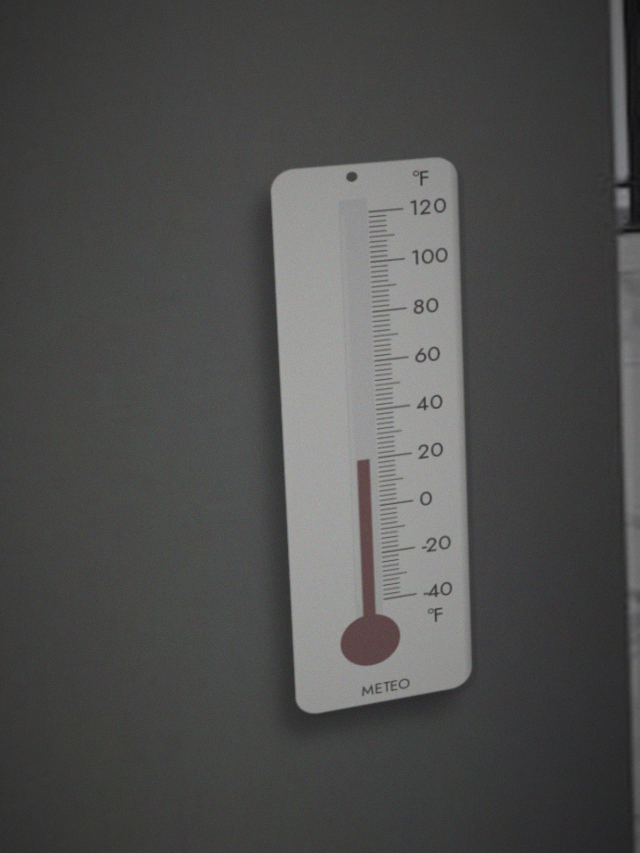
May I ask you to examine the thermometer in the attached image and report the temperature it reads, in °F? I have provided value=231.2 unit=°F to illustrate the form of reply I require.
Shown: value=20 unit=°F
